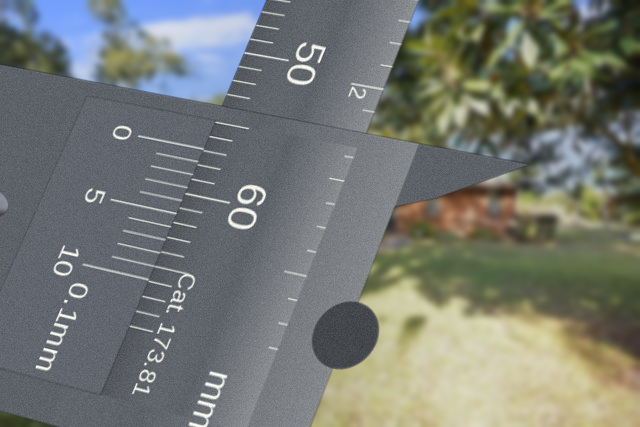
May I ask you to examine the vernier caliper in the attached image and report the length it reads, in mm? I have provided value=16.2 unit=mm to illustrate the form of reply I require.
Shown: value=56.9 unit=mm
